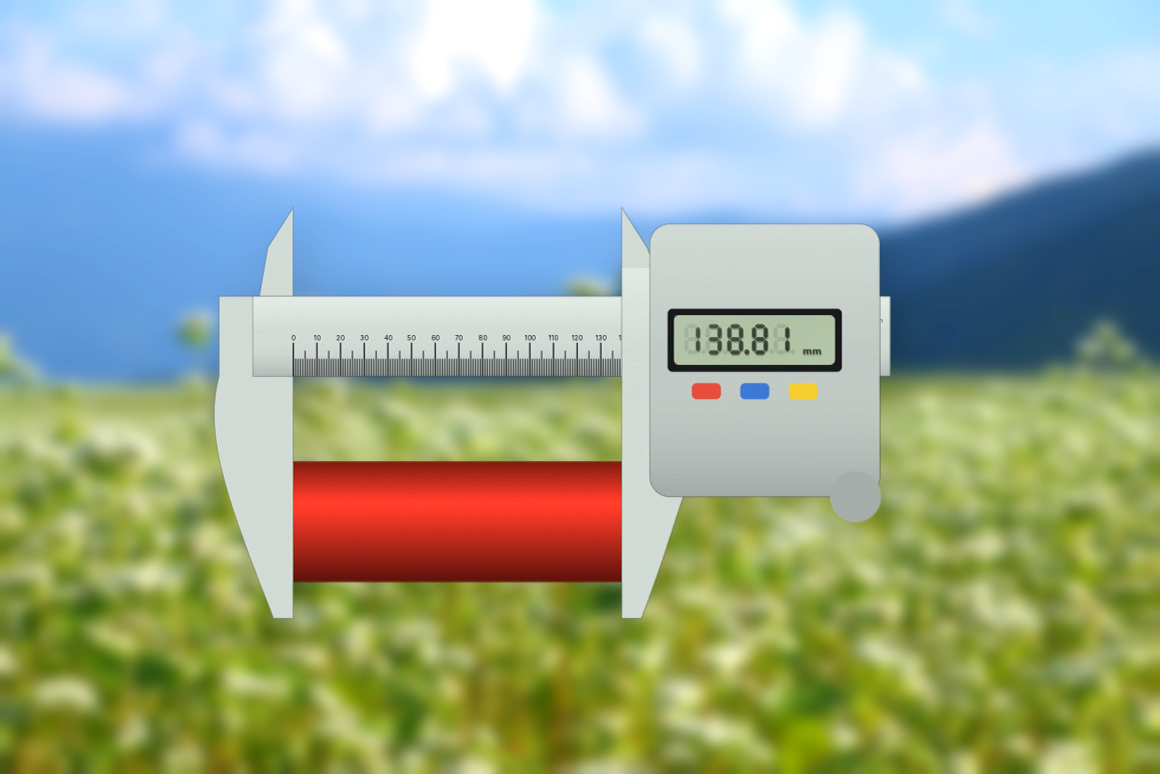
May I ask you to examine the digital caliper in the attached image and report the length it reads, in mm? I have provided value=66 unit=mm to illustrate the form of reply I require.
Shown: value=138.81 unit=mm
